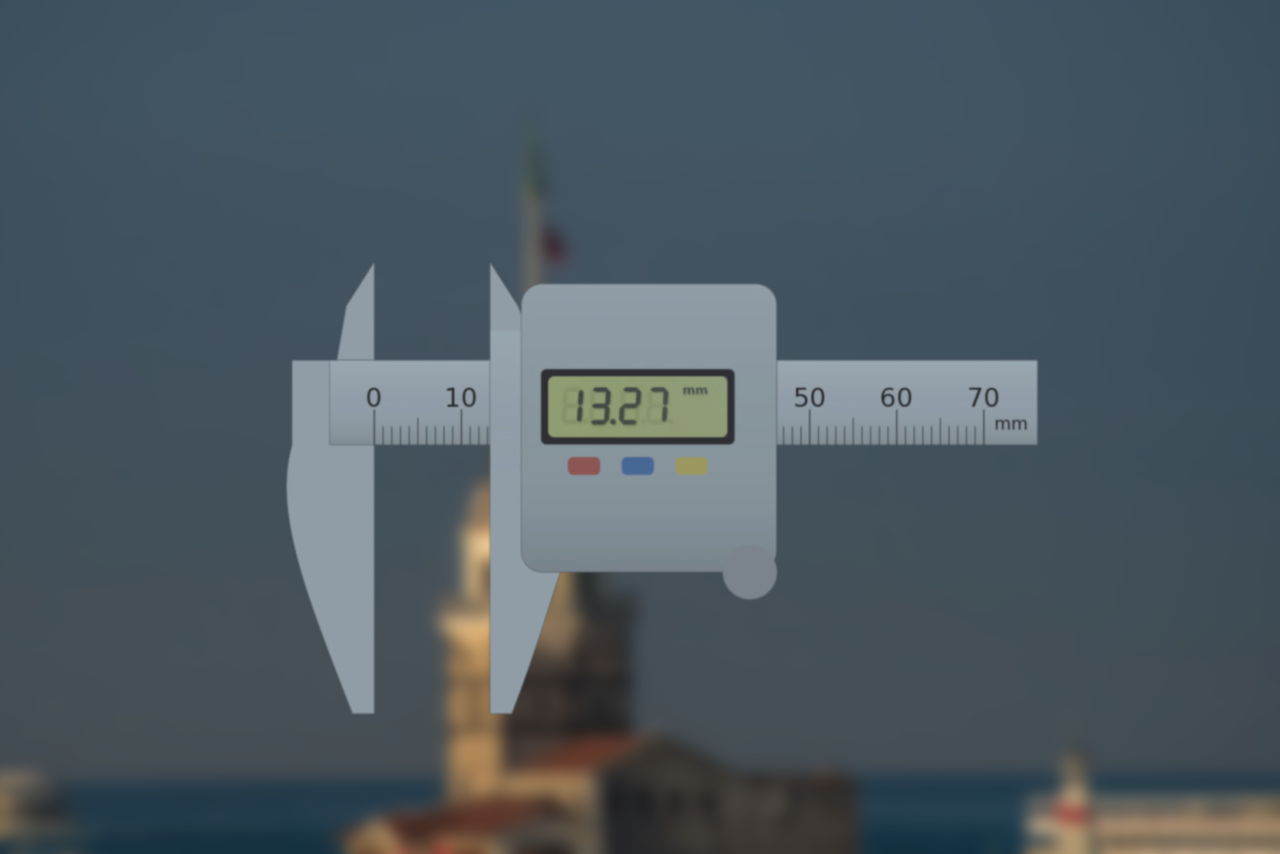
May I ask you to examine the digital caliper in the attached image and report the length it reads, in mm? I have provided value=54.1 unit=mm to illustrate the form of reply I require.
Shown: value=13.27 unit=mm
